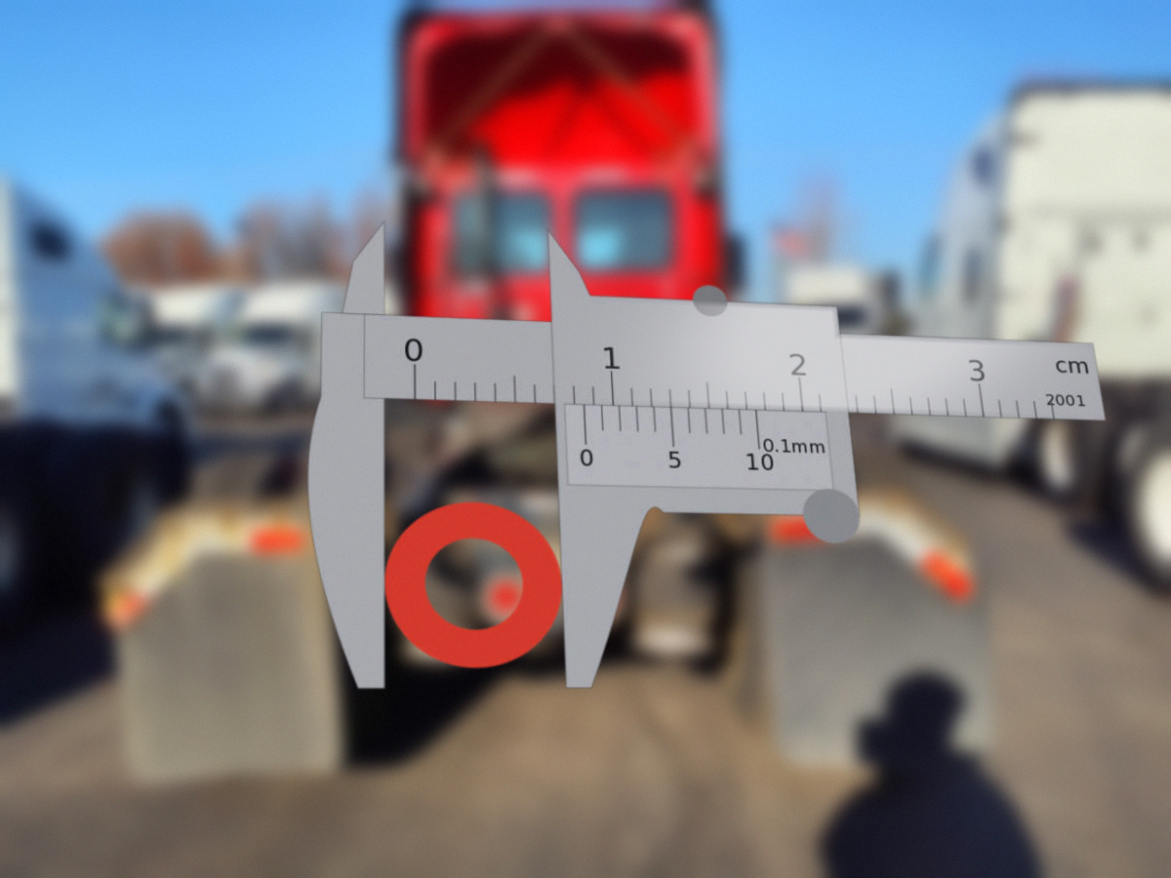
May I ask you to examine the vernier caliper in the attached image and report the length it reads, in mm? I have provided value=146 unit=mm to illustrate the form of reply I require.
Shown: value=8.5 unit=mm
